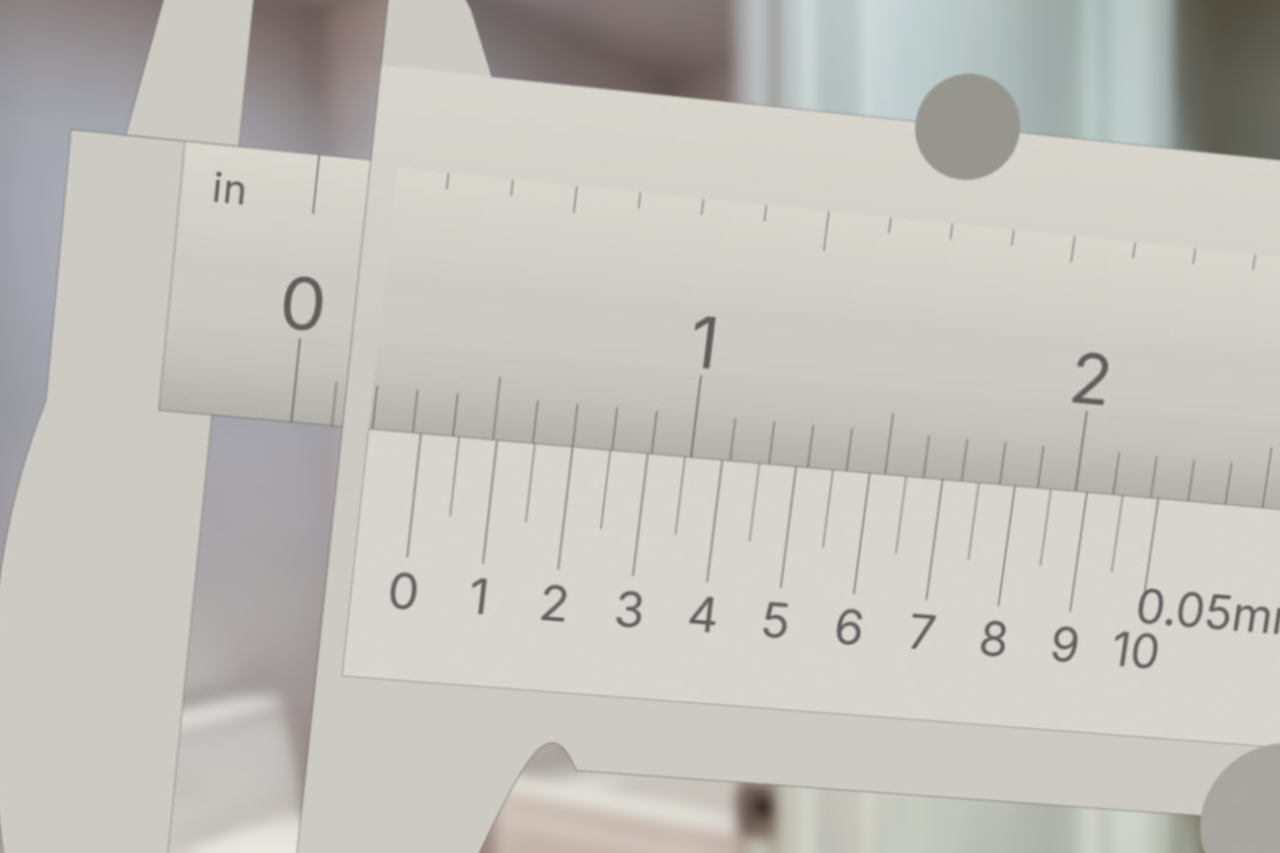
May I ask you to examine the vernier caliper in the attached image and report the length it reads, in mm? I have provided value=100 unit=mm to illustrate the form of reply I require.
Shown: value=3.20 unit=mm
